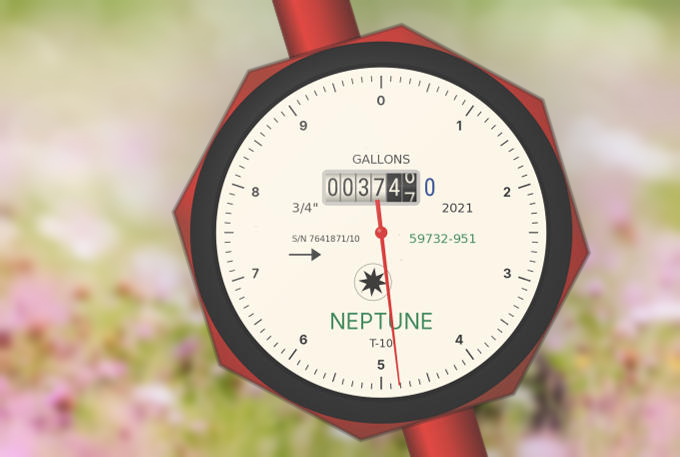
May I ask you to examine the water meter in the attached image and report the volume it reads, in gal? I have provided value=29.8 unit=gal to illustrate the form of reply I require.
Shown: value=37464.8 unit=gal
